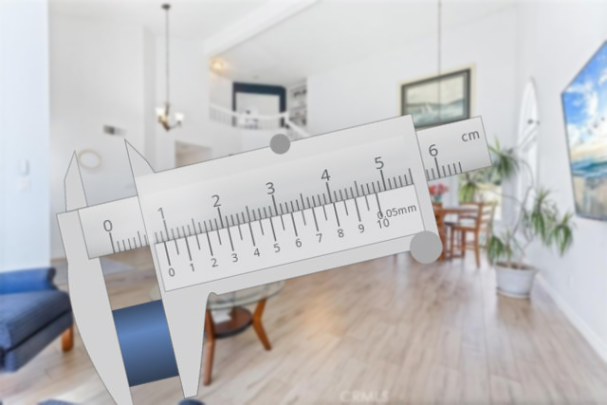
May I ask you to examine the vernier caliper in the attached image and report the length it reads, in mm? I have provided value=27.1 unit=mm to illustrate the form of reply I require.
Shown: value=9.2 unit=mm
